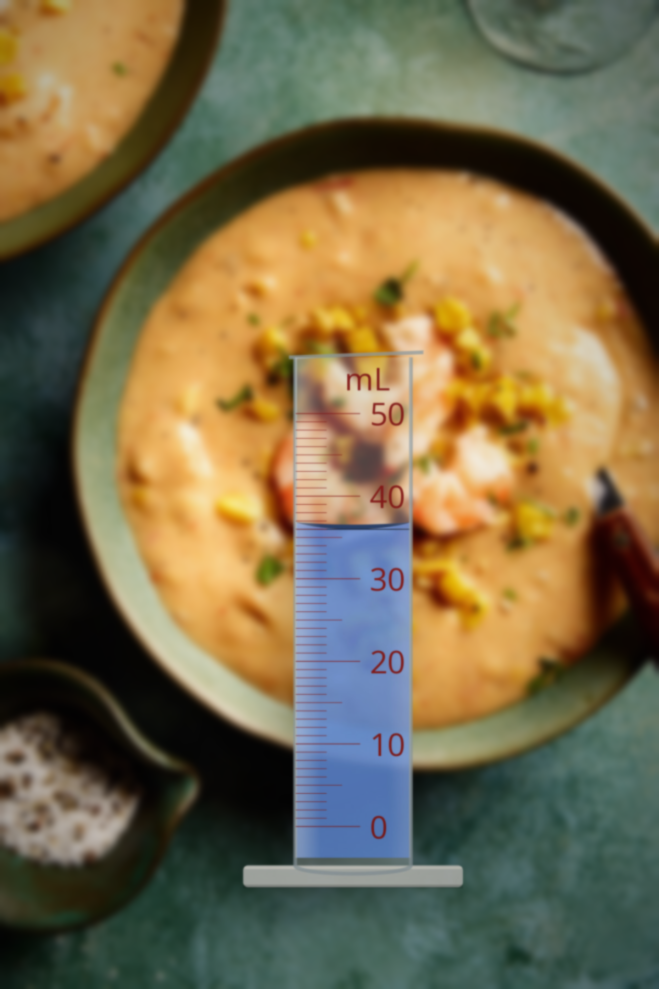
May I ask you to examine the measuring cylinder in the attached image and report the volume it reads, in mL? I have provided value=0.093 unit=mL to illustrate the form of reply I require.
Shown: value=36 unit=mL
